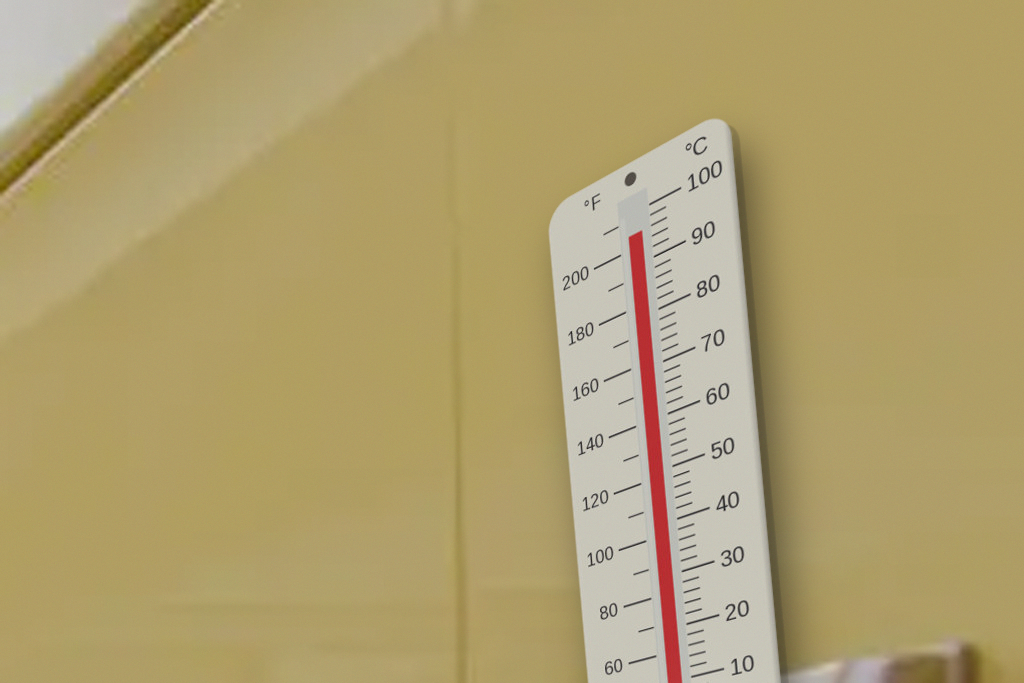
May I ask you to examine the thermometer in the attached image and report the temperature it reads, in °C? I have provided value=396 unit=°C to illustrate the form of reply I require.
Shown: value=96 unit=°C
